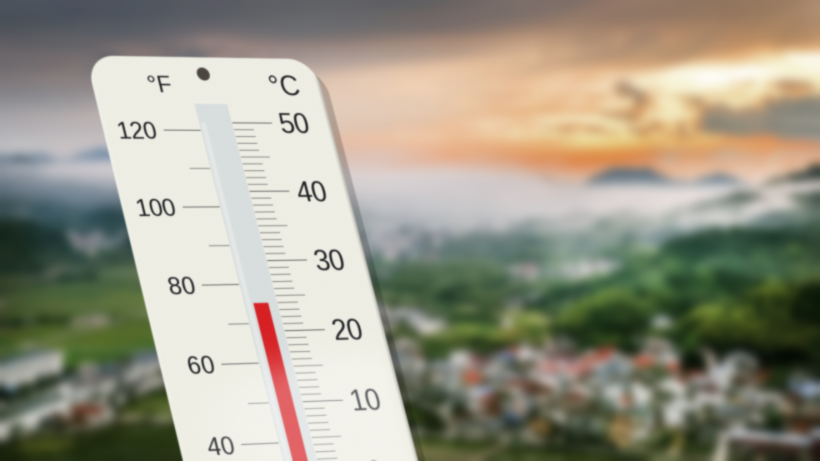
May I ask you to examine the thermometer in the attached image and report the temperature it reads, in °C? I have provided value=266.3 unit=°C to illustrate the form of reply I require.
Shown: value=24 unit=°C
